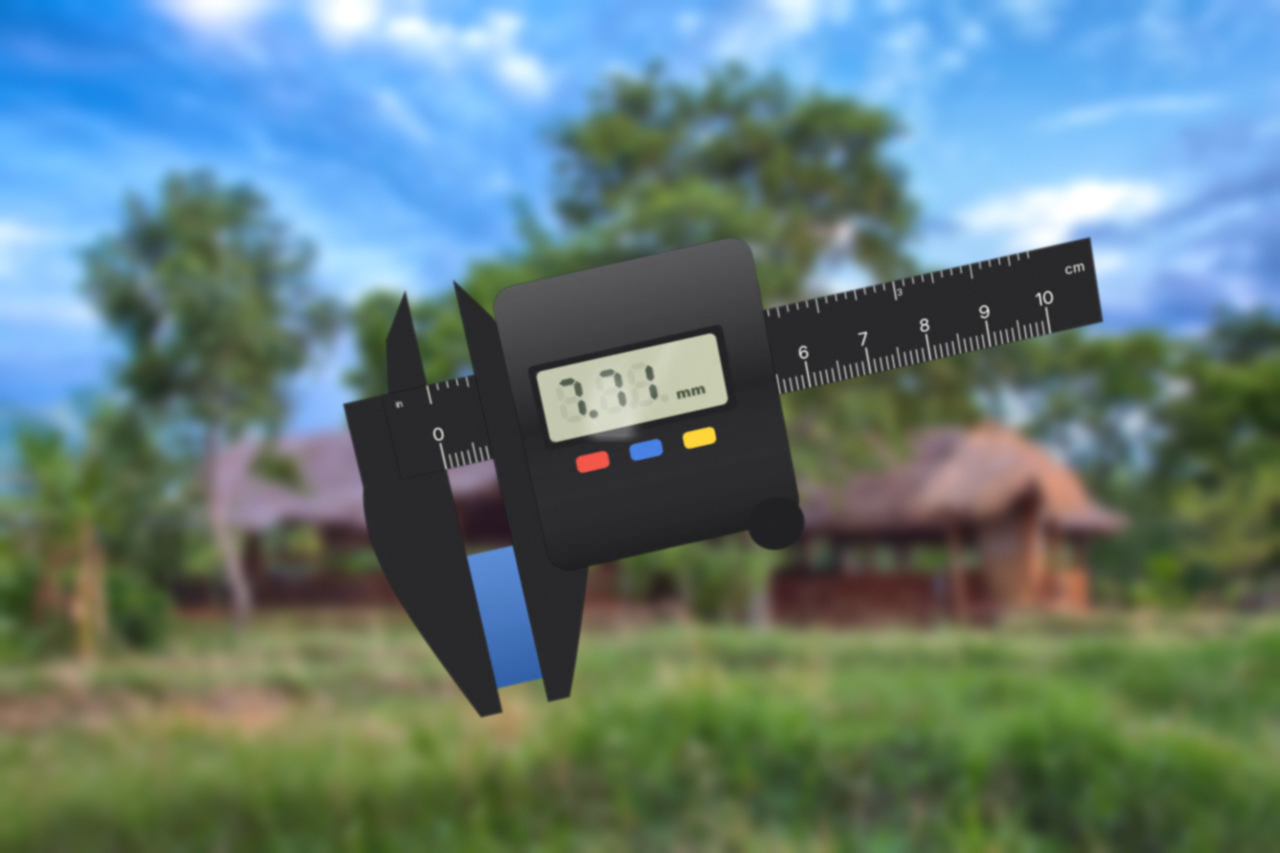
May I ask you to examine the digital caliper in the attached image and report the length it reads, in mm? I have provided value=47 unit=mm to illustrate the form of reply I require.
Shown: value=7.71 unit=mm
